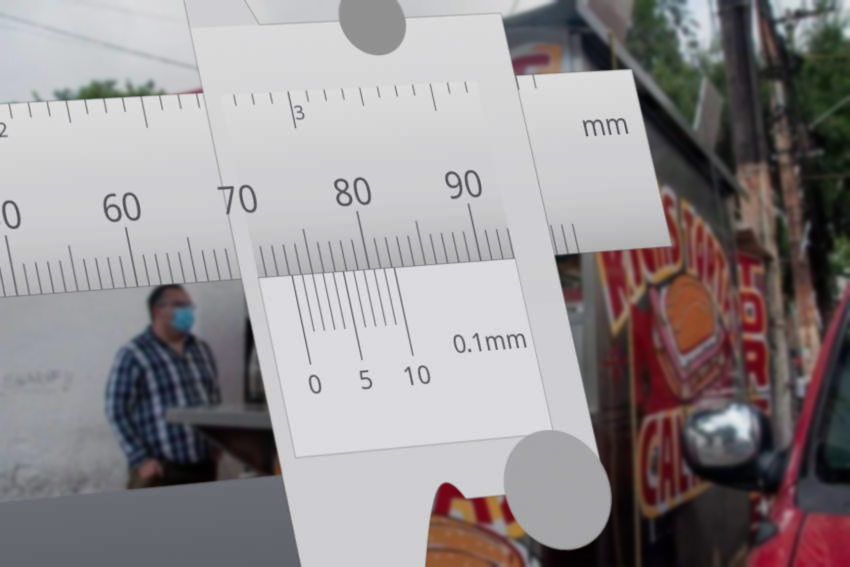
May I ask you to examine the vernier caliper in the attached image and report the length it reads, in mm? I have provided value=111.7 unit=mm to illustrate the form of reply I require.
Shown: value=73.2 unit=mm
